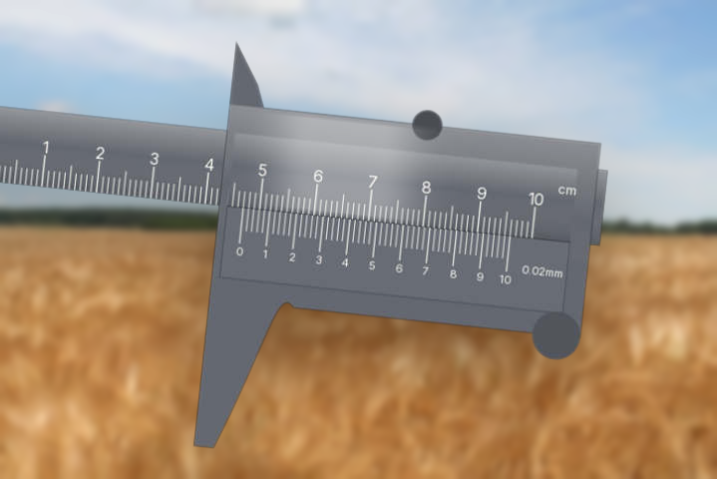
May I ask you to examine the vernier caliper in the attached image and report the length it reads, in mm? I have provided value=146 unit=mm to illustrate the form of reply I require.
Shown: value=47.0 unit=mm
